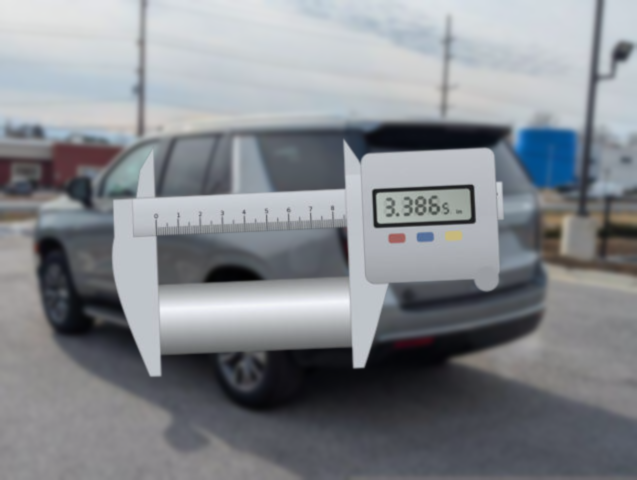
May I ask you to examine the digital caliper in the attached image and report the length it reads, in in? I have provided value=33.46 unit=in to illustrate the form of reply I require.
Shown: value=3.3865 unit=in
